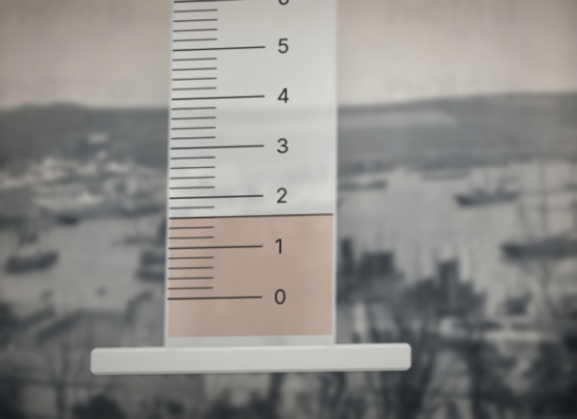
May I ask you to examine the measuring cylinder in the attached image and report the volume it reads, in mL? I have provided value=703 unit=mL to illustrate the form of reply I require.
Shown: value=1.6 unit=mL
